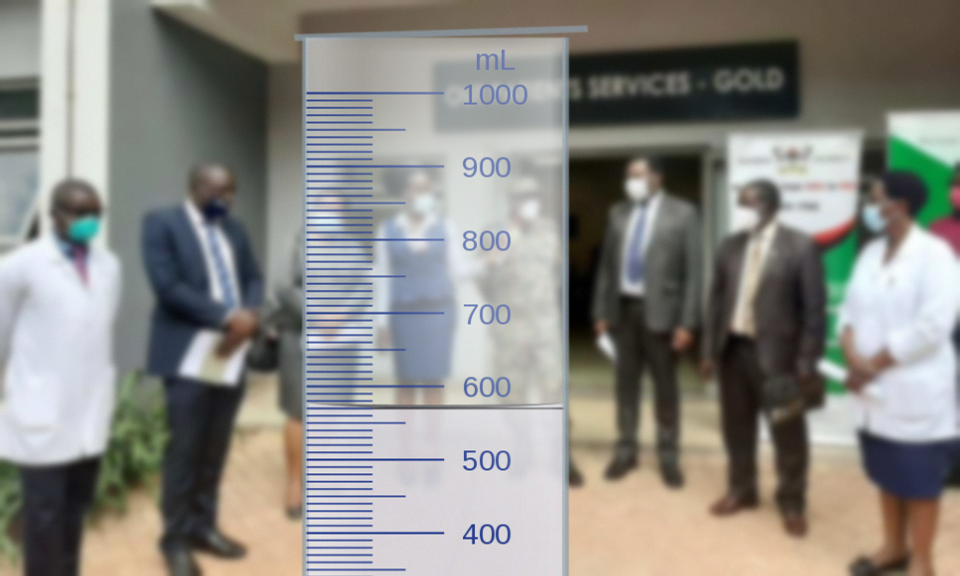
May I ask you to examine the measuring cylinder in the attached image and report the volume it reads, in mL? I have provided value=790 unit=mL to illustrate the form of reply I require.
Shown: value=570 unit=mL
